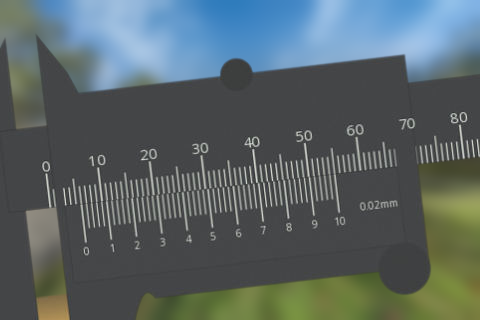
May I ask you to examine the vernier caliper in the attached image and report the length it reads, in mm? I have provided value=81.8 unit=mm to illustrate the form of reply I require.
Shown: value=6.0 unit=mm
